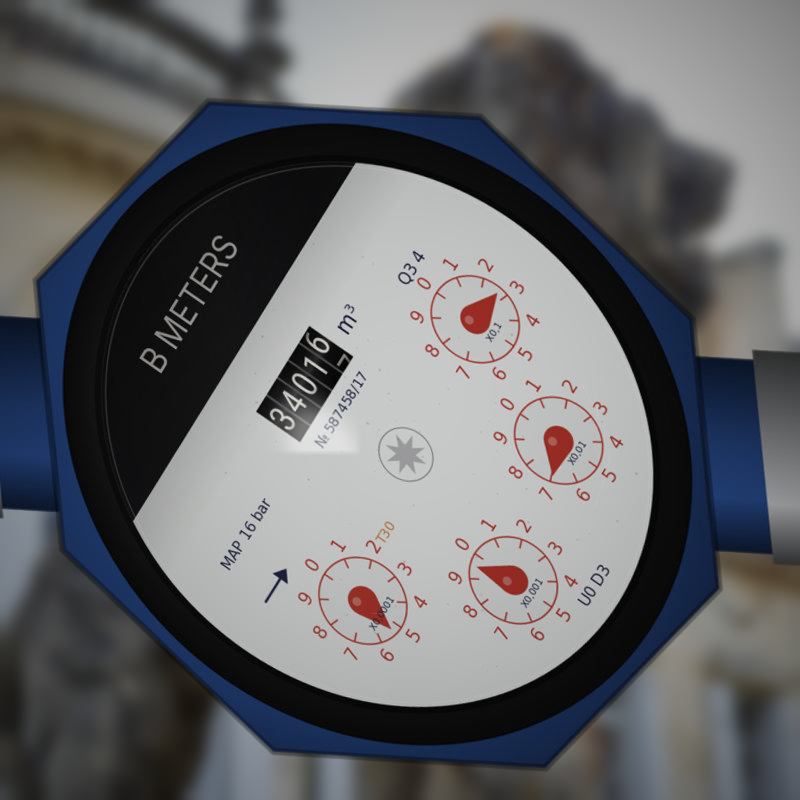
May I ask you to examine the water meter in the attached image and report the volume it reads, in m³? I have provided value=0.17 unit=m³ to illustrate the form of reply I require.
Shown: value=34016.2695 unit=m³
